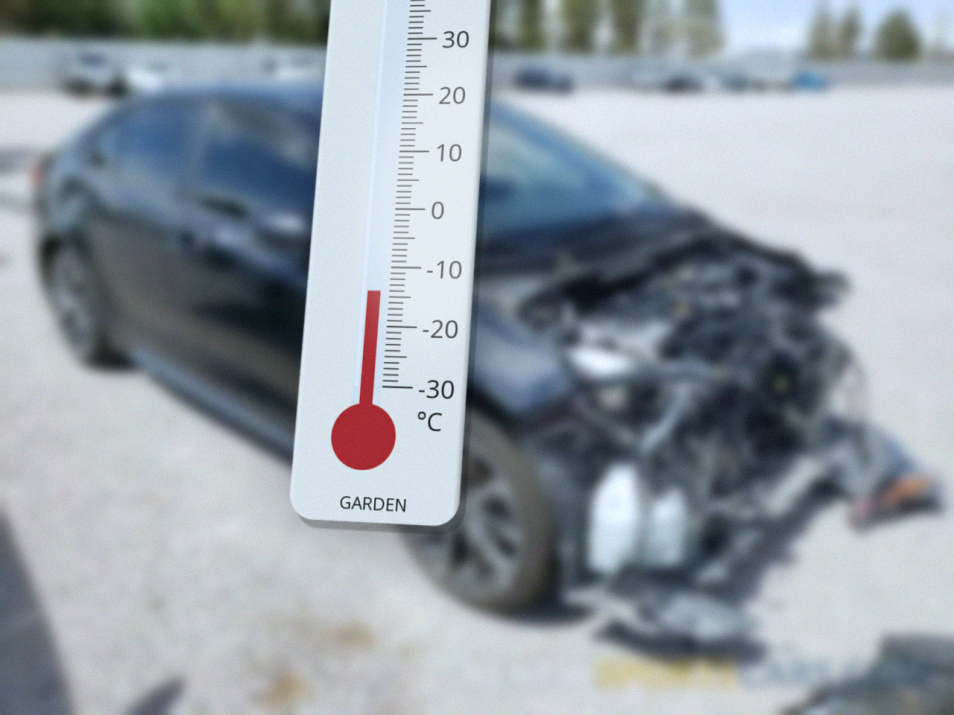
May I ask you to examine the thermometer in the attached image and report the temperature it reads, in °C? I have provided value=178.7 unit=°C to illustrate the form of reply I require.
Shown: value=-14 unit=°C
